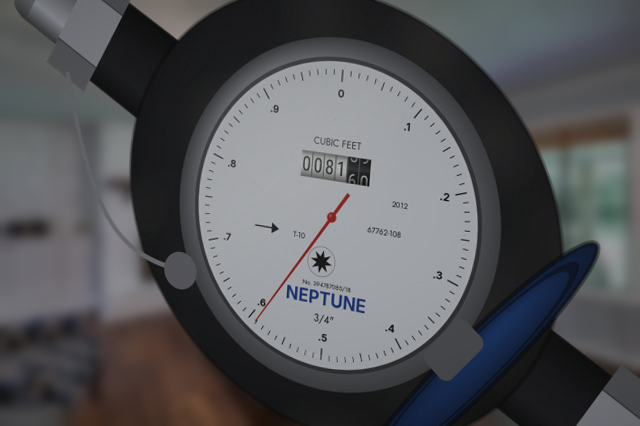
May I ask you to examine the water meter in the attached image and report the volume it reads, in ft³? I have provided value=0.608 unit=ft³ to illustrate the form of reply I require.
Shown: value=8159.59 unit=ft³
